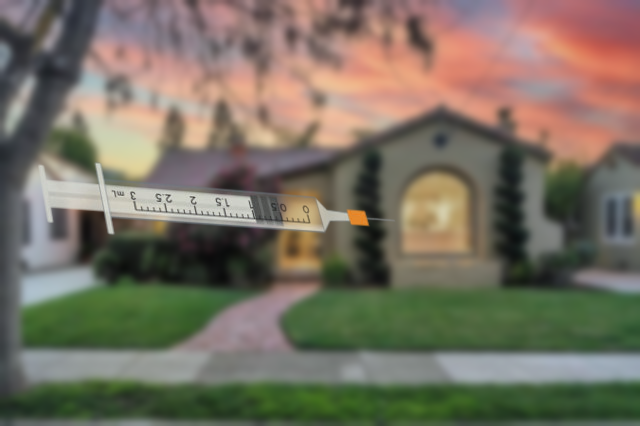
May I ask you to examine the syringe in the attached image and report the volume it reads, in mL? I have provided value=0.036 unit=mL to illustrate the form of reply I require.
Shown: value=0.5 unit=mL
